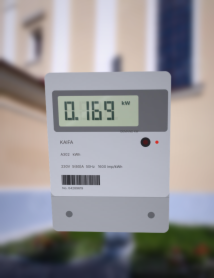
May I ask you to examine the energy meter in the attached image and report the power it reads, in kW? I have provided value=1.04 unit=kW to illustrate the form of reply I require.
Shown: value=0.169 unit=kW
